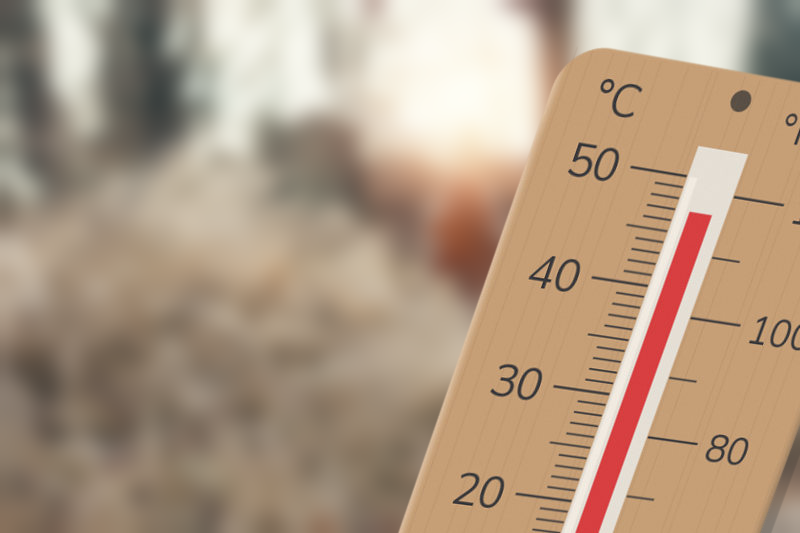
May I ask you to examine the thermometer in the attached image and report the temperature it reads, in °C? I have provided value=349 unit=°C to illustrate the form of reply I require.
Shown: value=47 unit=°C
